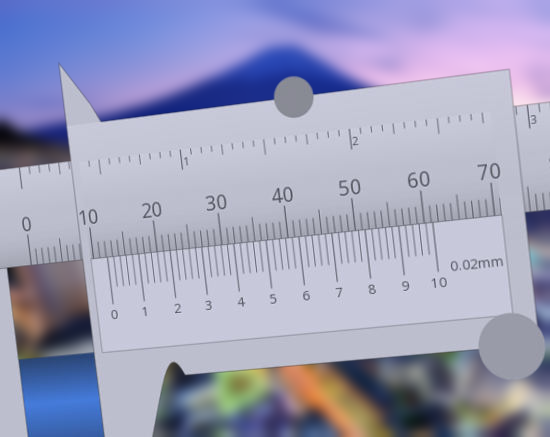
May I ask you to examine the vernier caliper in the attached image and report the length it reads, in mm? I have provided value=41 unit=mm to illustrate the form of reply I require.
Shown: value=12.2 unit=mm
